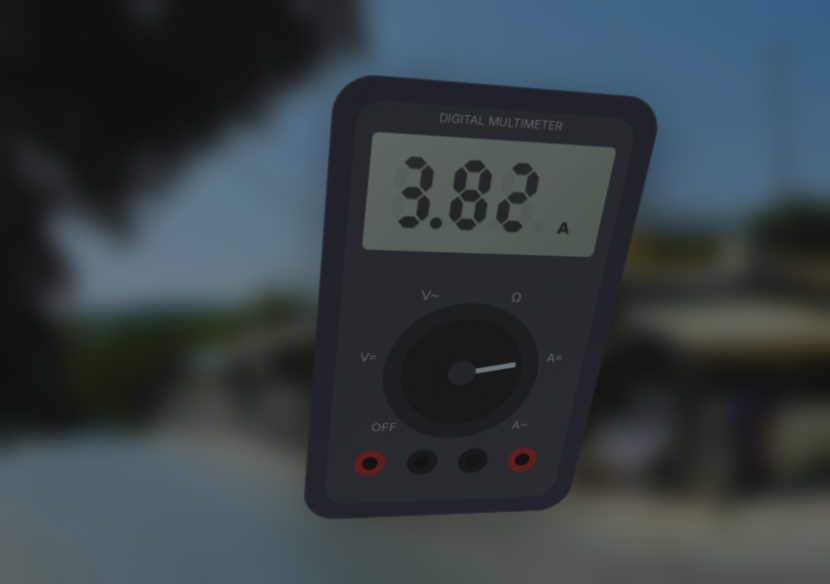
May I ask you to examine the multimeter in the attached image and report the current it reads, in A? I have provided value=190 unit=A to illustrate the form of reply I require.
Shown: value=3.82 unit=A
